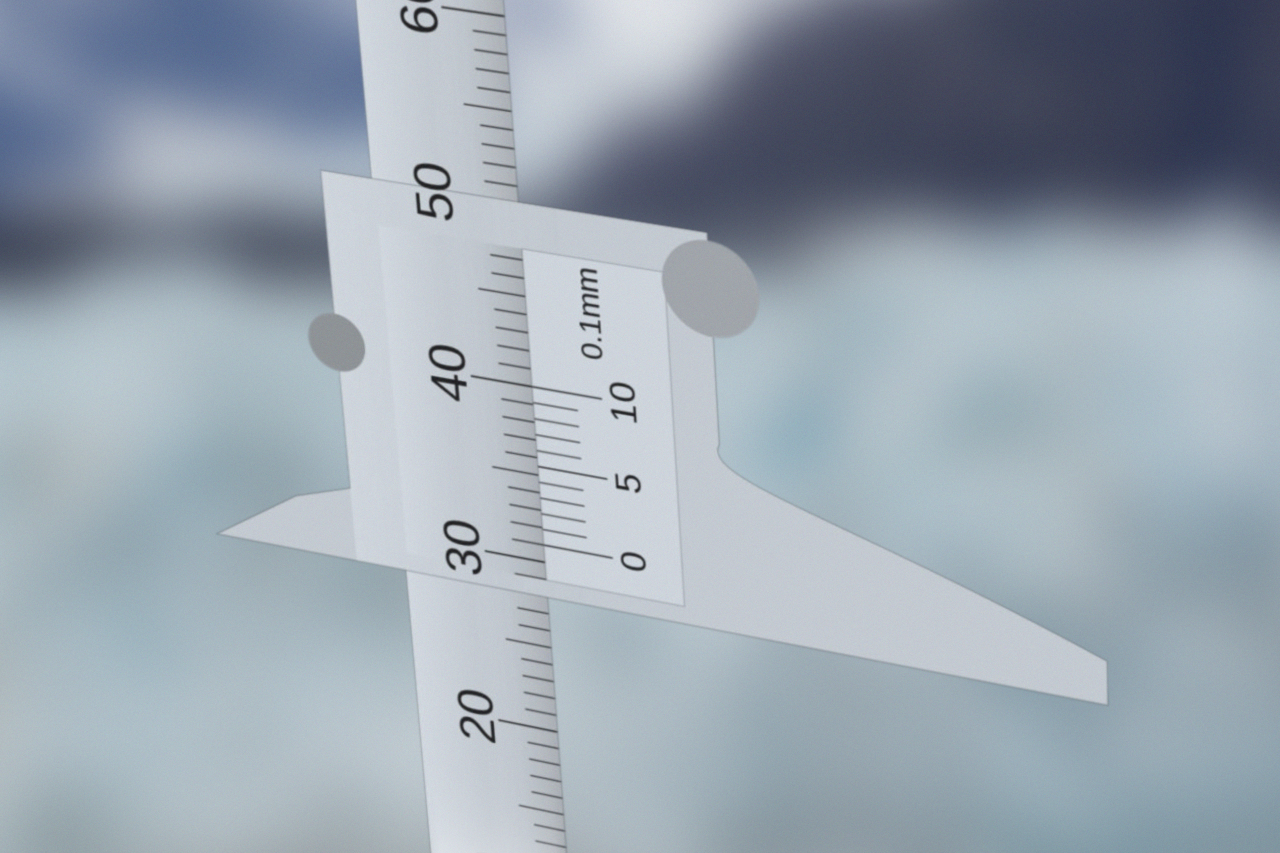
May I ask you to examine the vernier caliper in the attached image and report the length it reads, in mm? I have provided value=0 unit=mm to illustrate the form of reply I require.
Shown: value=31.0 unit=mm
